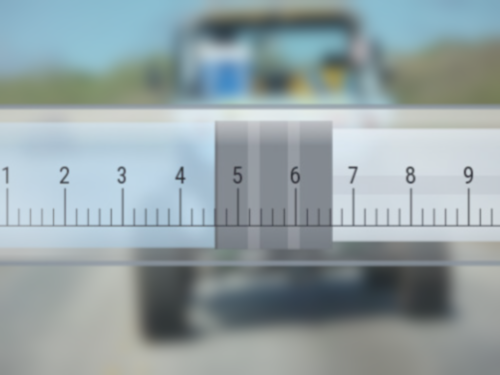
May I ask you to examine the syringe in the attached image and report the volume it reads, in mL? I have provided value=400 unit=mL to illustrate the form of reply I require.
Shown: value=4.6 unit=mL
